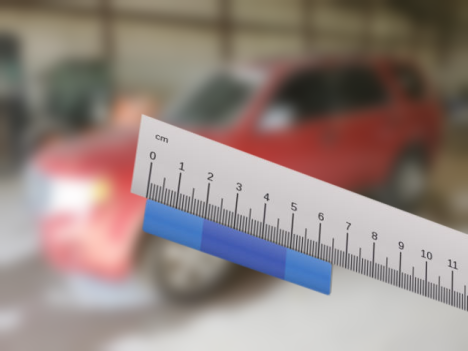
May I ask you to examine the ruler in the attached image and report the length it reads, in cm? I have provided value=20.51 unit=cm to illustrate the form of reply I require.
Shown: value=6.5 unit=cm
